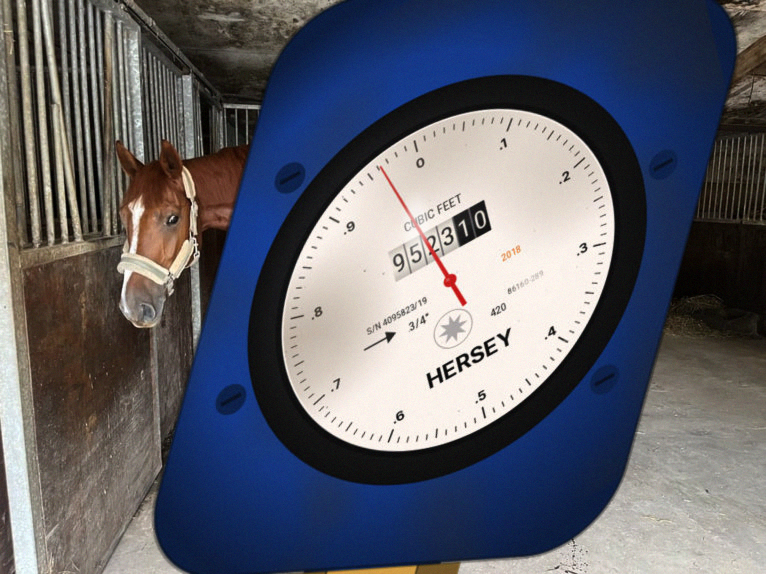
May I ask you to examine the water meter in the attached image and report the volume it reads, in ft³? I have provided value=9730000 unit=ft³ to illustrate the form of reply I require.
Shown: value=952309.96 unit=ft³
